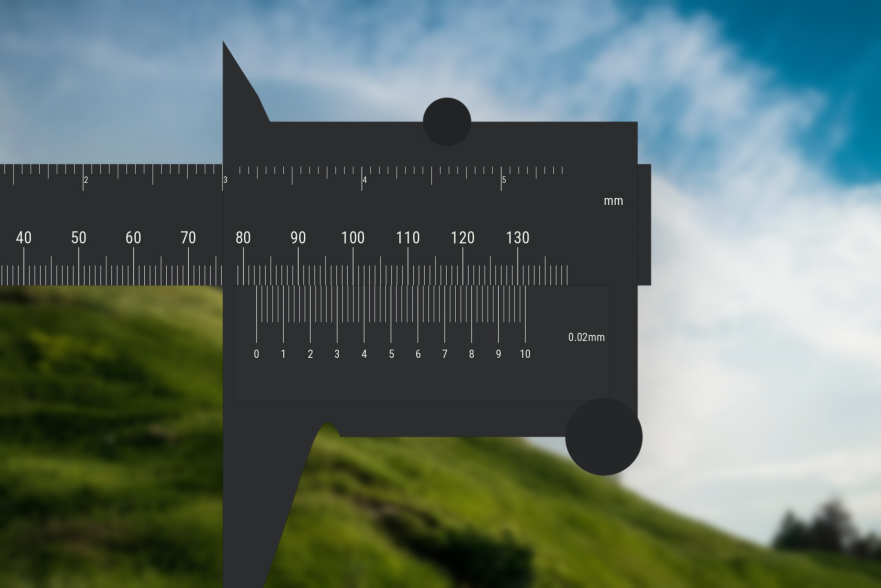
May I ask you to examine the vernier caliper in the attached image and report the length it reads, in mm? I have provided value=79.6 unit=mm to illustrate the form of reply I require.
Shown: value=82.4 unit=mm
